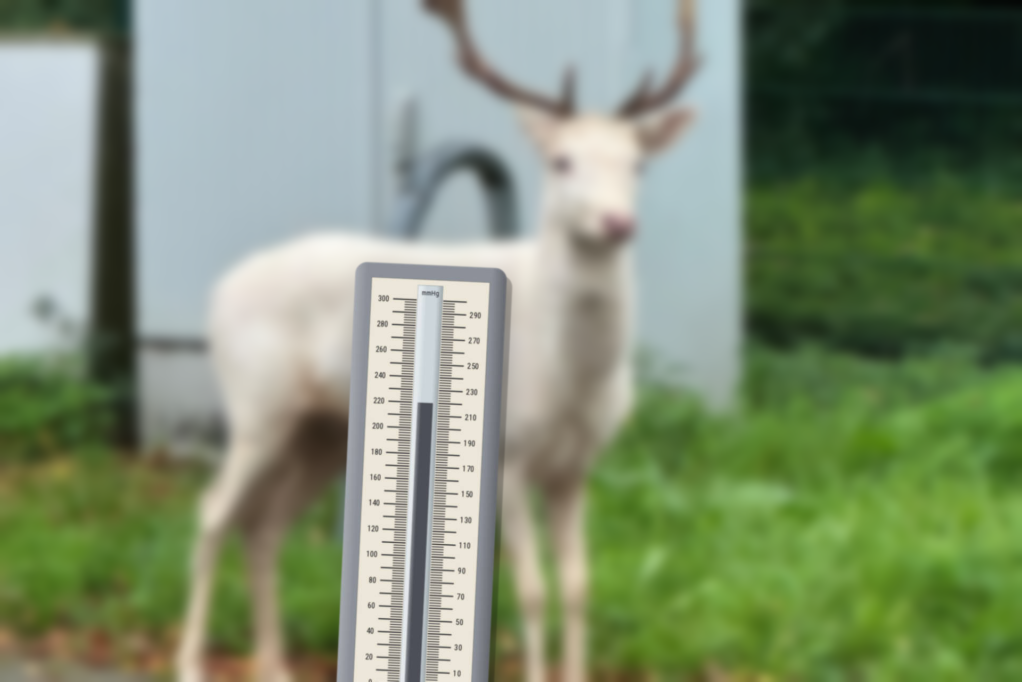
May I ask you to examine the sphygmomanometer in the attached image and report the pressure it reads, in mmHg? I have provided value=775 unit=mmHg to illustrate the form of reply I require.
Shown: value=220 unit=mmHg
